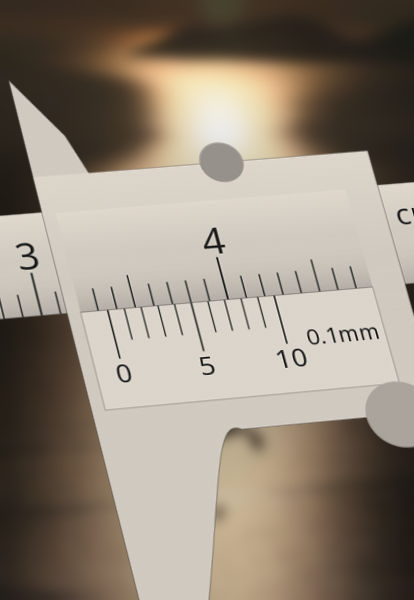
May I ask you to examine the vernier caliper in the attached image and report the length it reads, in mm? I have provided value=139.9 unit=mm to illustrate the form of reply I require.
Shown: value=33.5 unit=mm
